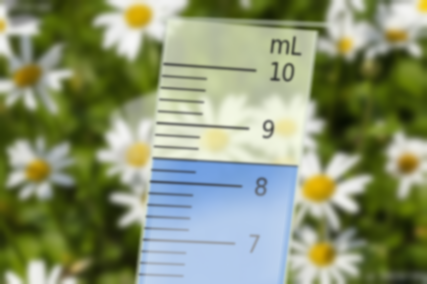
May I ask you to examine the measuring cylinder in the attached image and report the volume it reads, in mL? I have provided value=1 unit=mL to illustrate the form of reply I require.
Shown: value=8.4 unit=mL
